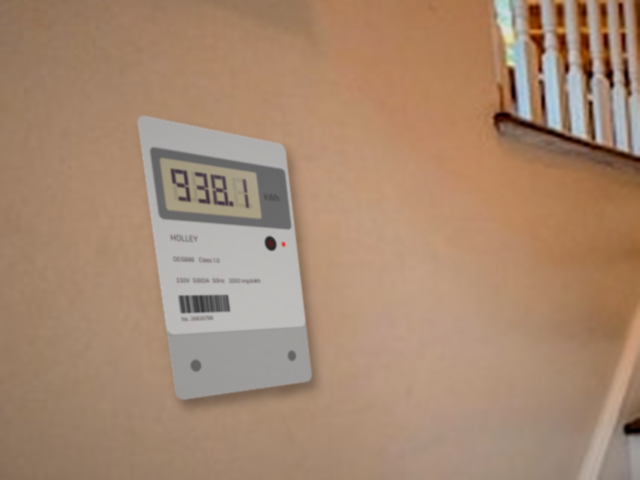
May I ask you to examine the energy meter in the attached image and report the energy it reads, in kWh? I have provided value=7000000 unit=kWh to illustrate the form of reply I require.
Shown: value=938.1 unit=kWh
